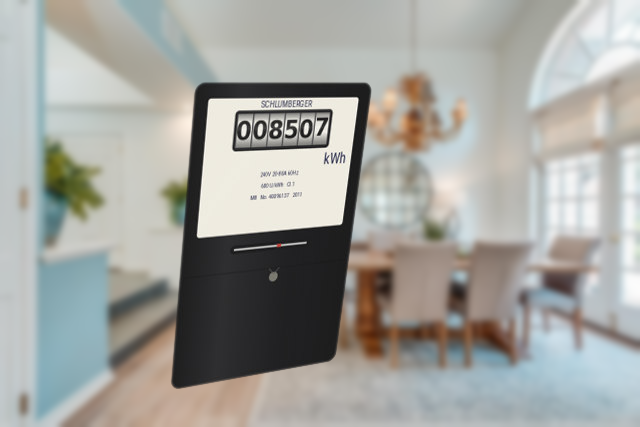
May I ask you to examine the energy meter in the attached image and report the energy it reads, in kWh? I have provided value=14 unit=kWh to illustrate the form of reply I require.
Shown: value=8507 unit=kWh
